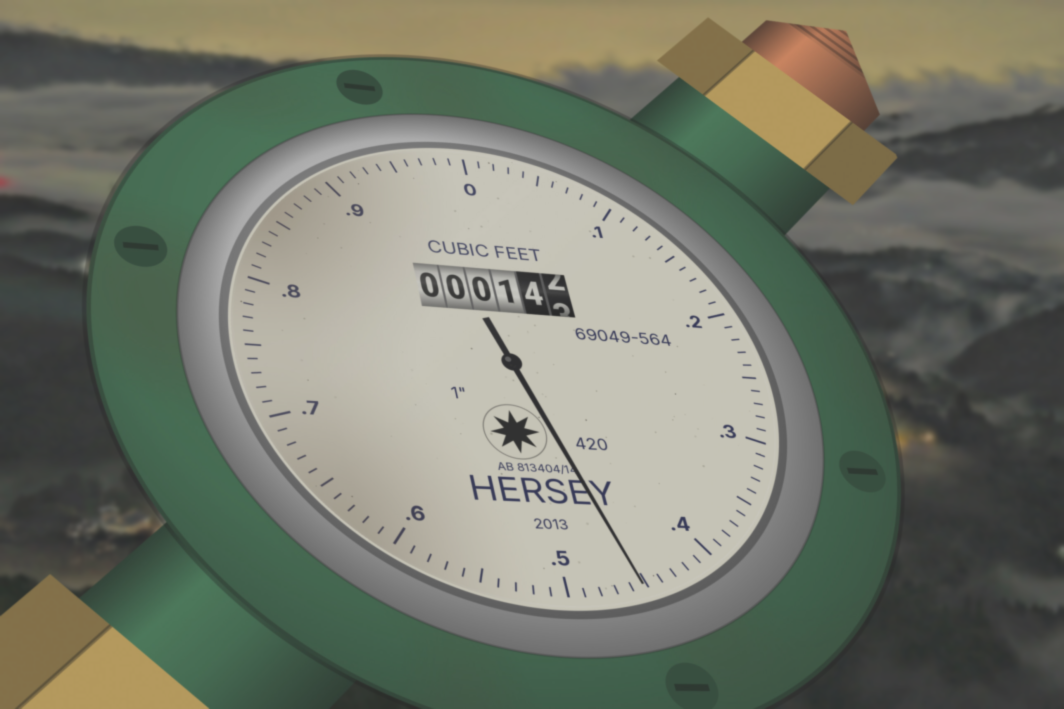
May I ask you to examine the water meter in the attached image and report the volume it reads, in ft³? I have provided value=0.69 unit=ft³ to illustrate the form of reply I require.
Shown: value=142.45 unit=ft³
